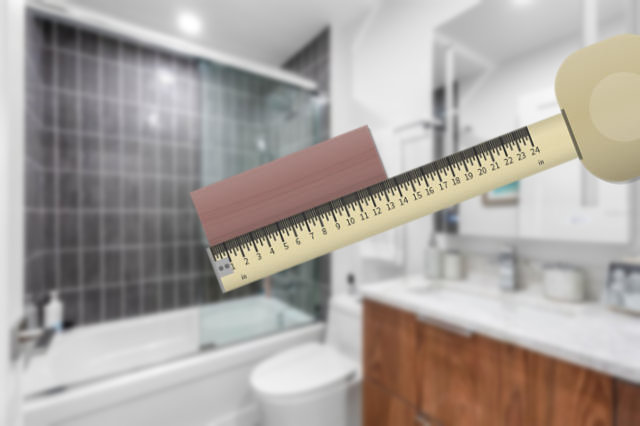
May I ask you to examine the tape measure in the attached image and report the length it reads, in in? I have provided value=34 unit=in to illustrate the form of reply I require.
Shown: value=13.5 unit=in
